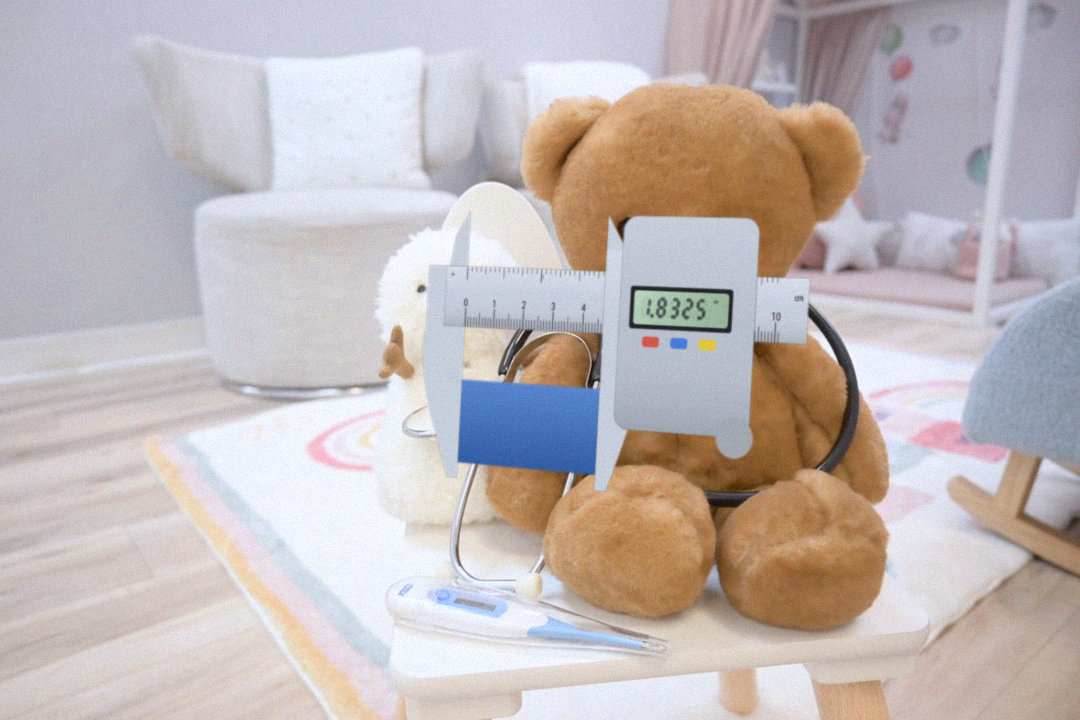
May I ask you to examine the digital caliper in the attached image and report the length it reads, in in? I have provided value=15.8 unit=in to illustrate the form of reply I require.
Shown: value=1.8325 unit=in
